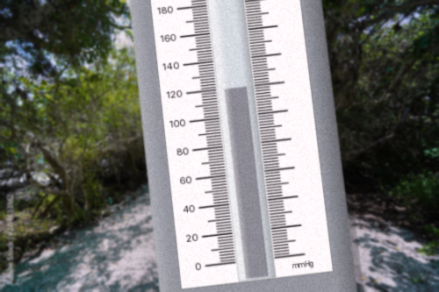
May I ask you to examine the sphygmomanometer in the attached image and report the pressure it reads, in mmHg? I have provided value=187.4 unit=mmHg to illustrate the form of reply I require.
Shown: value=120 unit=mmHg
